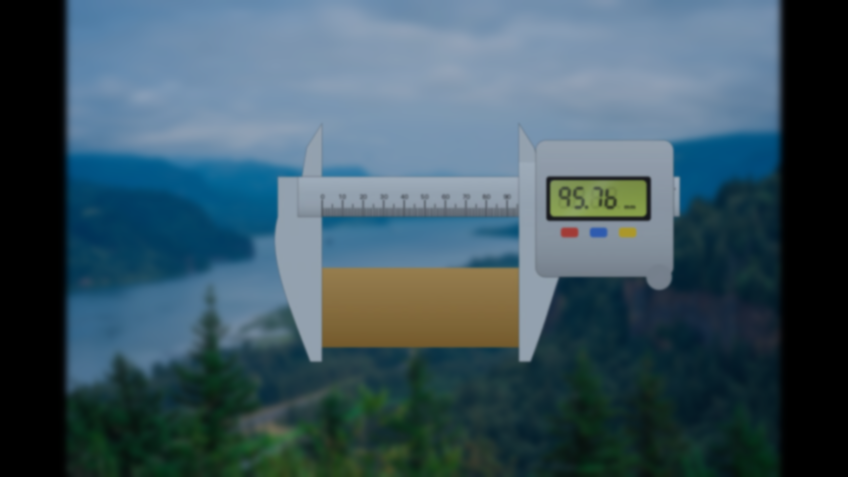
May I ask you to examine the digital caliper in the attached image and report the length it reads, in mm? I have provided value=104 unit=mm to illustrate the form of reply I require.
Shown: value=95.76 unit=mm
